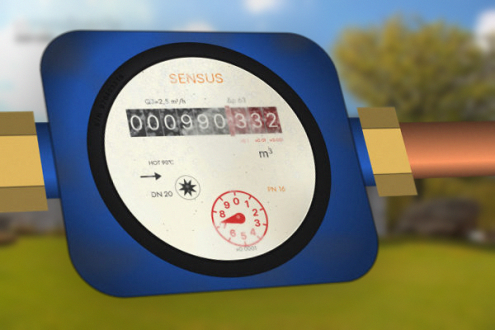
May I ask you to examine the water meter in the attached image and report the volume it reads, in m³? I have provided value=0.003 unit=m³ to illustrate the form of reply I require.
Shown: value=990.3327 unit=m³
